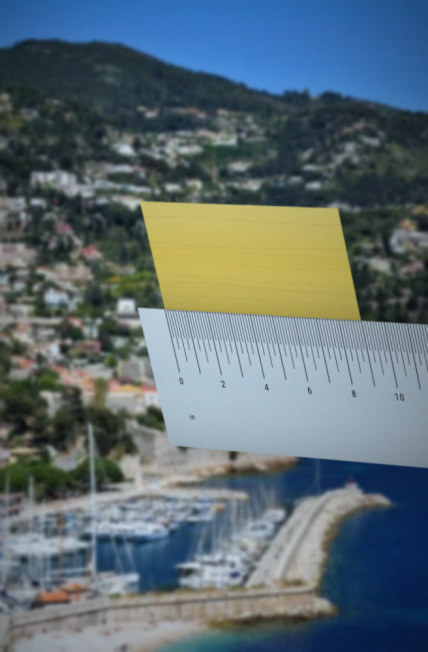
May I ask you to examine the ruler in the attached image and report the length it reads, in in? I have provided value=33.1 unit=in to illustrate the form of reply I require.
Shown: value=9 unit=in
